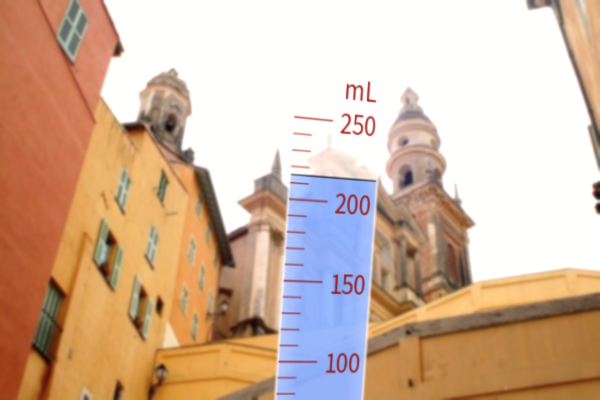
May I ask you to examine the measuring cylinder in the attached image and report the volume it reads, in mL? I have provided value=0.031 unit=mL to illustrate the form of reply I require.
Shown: value=215 unit=mL
